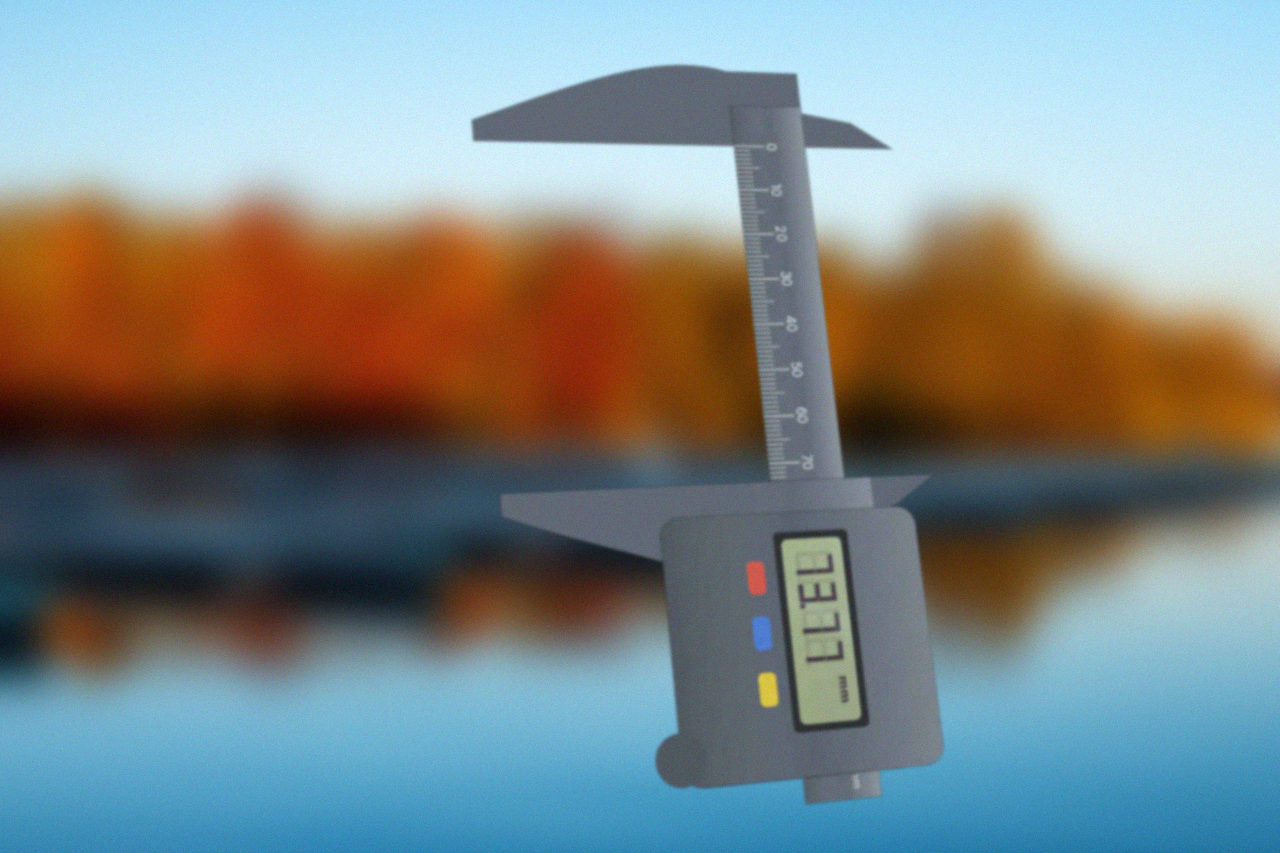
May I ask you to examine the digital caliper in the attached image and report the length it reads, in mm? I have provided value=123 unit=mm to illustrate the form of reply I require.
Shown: value=73.77 unit=mm
